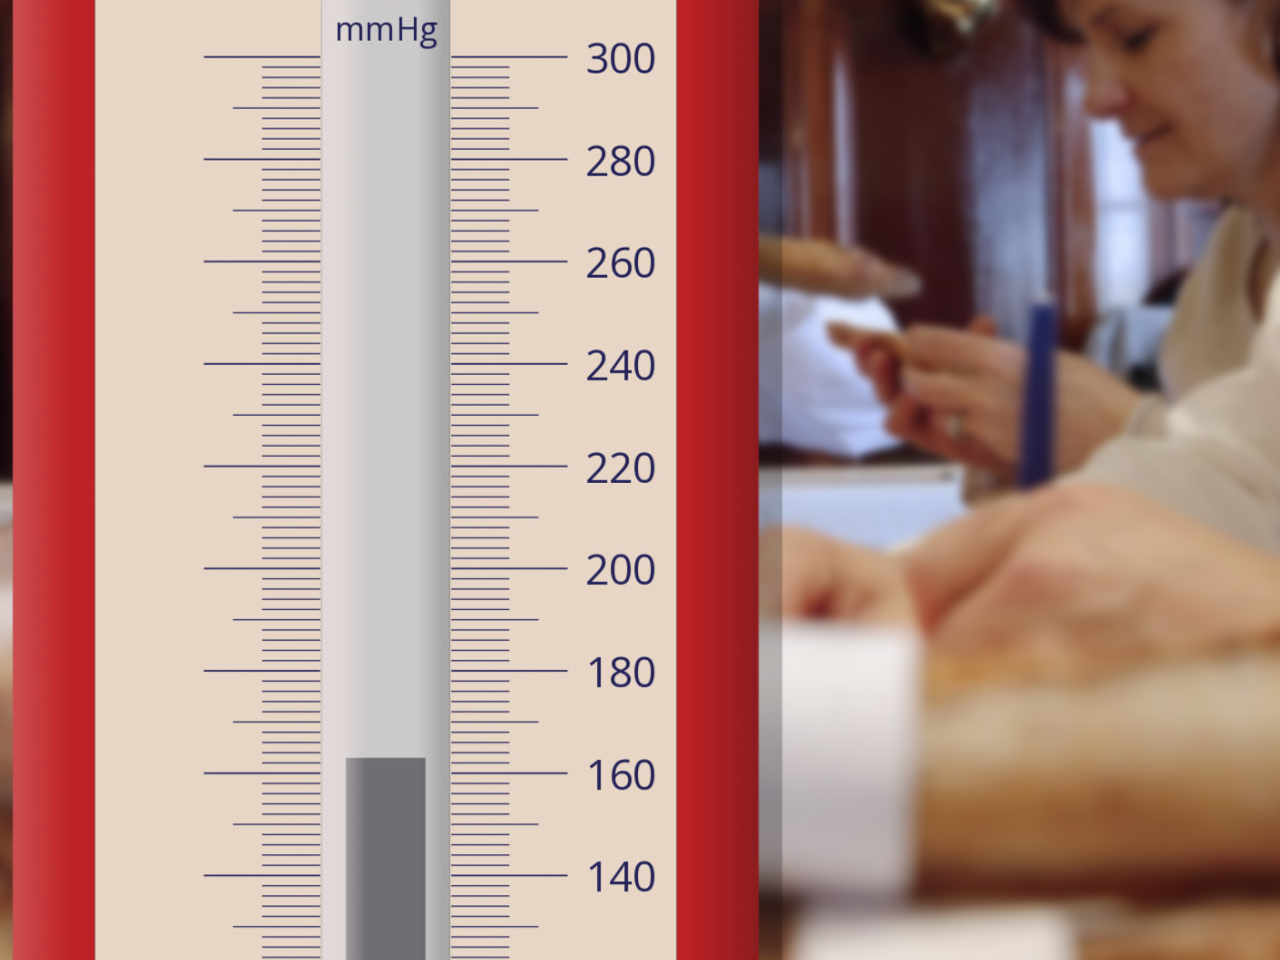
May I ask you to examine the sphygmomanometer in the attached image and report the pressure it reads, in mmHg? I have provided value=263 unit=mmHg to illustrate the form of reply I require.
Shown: value=163 unit=mmHg
